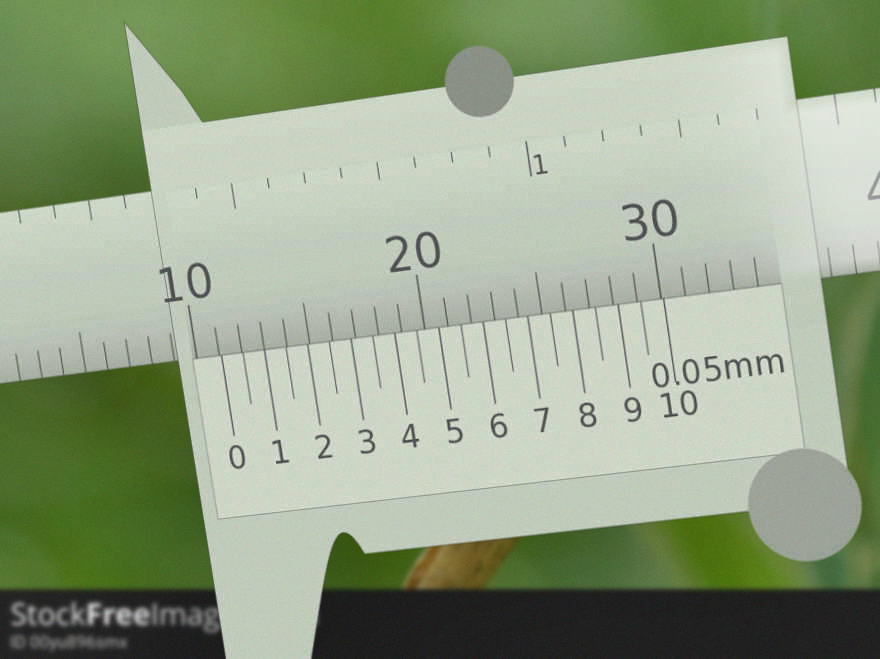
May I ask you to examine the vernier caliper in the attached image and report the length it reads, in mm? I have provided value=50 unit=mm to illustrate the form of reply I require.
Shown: value=11.1 unit=mm
